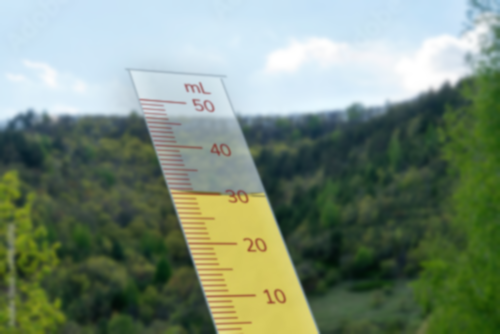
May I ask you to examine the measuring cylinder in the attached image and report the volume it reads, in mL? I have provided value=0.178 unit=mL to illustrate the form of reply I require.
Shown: value=30 unit=mL
